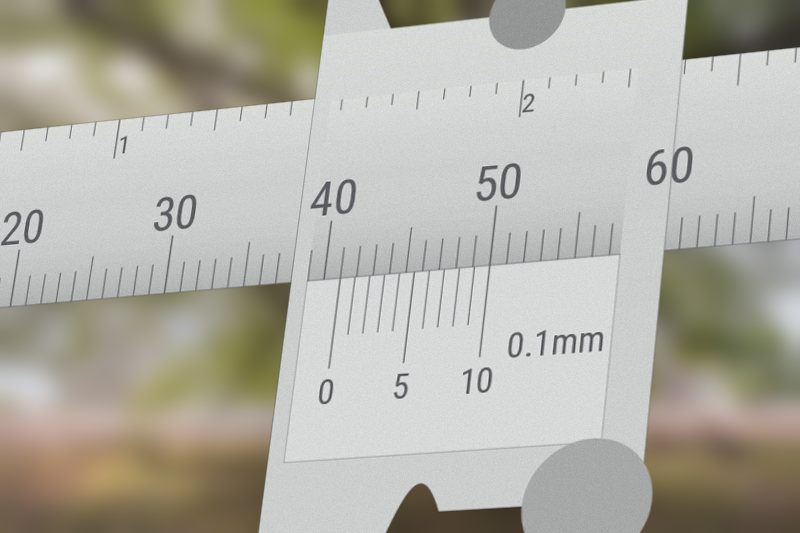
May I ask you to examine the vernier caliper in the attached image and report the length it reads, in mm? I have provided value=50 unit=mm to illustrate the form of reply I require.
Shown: value=41.0 unit=mm
